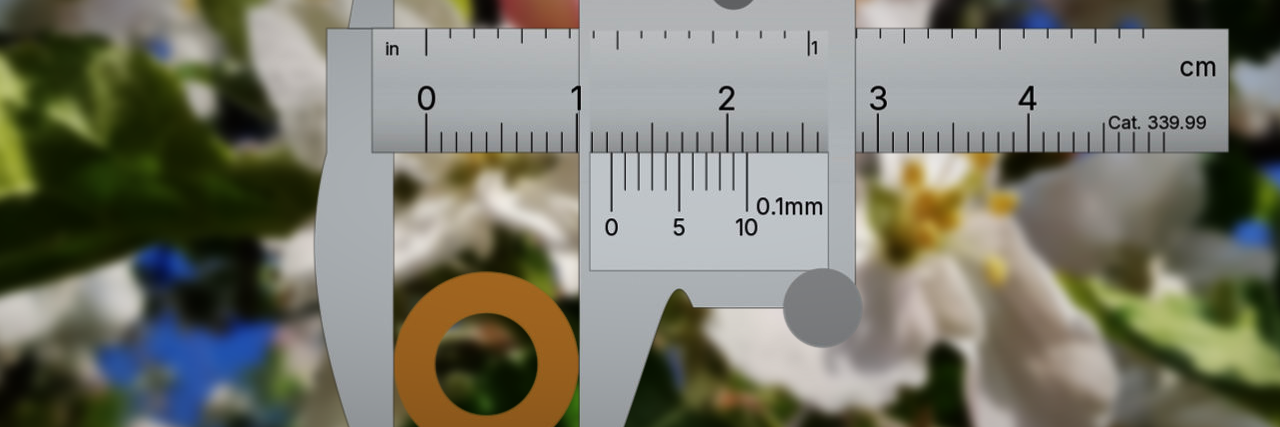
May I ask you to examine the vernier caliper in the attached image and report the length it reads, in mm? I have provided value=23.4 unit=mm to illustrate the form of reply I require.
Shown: value=12.3 unit=mm
